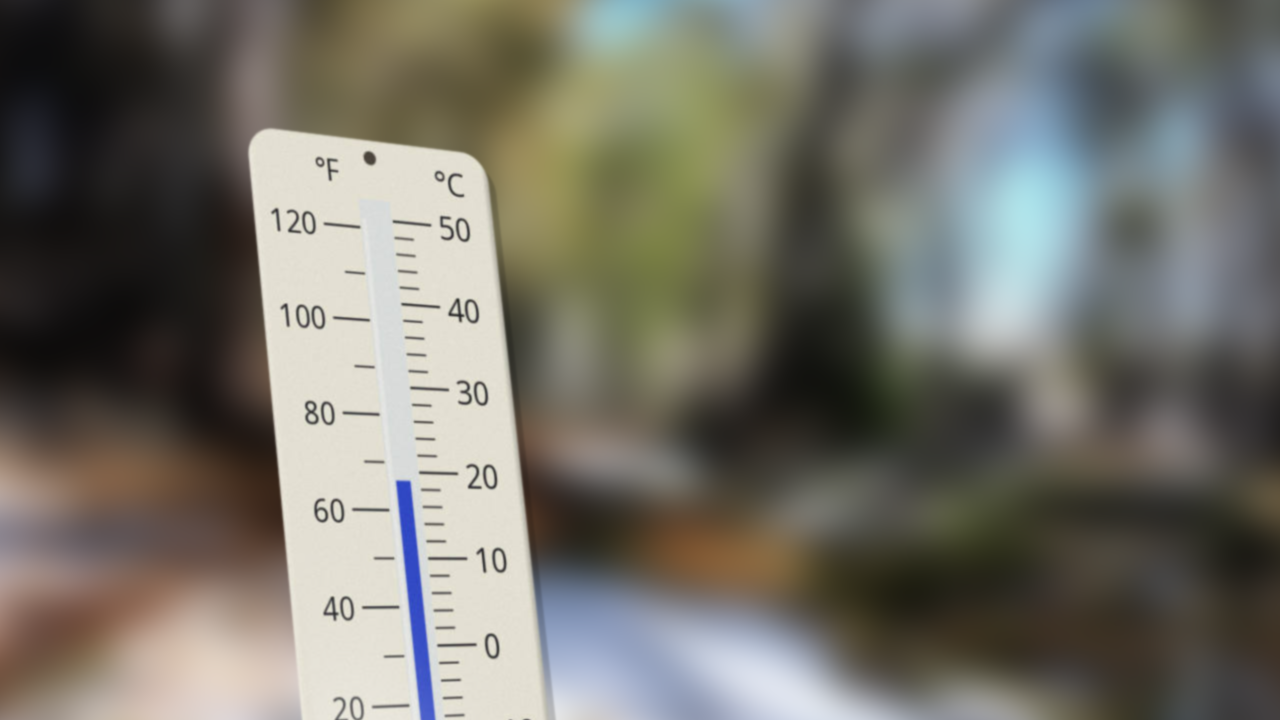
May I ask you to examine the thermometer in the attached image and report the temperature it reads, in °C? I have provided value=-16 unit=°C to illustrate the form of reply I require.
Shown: value=19 unit=°C
